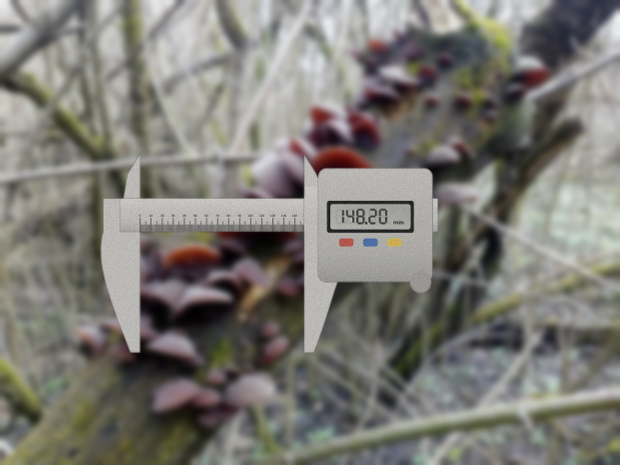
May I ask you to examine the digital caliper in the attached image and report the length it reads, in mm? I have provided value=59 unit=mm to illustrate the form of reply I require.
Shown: value=148.20 unit=mm
